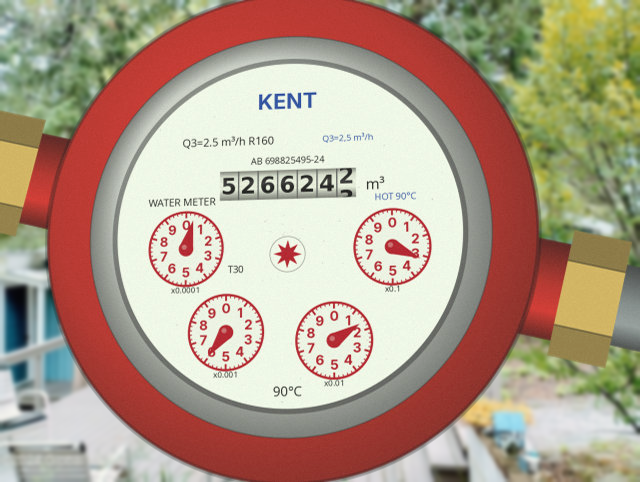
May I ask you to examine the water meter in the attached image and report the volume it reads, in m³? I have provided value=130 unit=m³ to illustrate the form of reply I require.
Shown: value=5266242.3160 unit=m³
